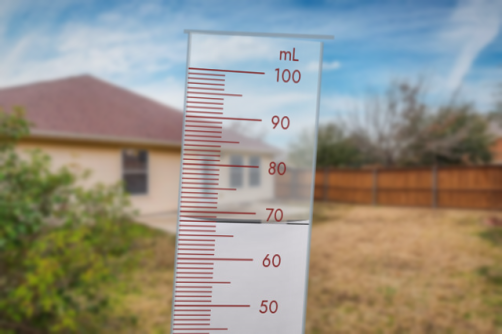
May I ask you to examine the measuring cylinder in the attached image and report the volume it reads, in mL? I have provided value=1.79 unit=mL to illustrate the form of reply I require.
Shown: value=68 unit=mL
